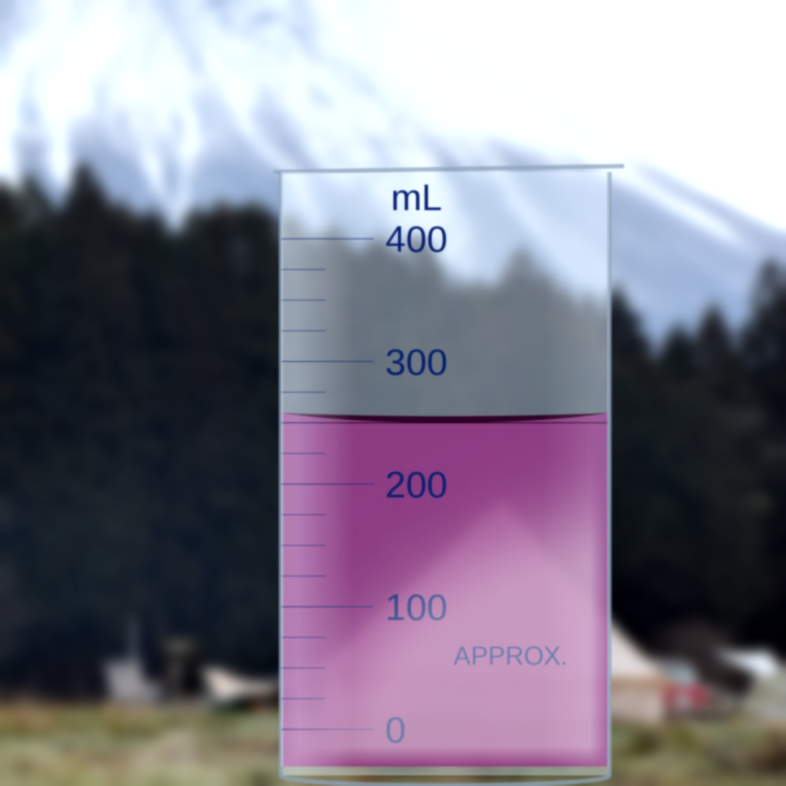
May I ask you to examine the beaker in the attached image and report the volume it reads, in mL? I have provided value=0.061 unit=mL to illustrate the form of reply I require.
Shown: value=250 unit=mL
